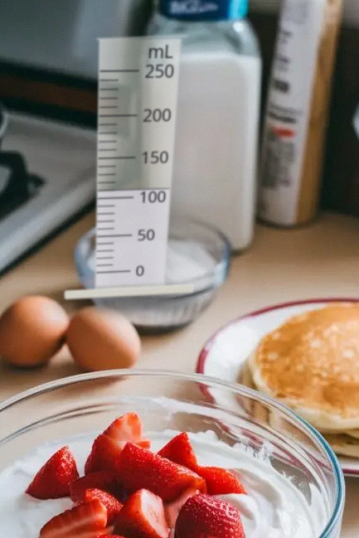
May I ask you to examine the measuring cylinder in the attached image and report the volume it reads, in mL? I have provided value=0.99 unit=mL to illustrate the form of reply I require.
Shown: value=110 unit=mL
